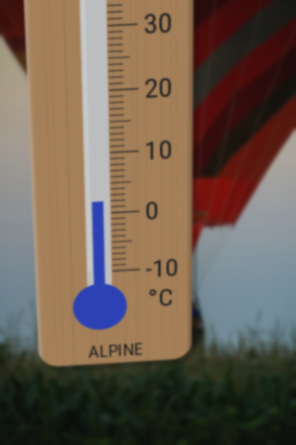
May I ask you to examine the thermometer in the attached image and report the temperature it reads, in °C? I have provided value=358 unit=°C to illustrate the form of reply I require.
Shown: value=2 unit=°C
